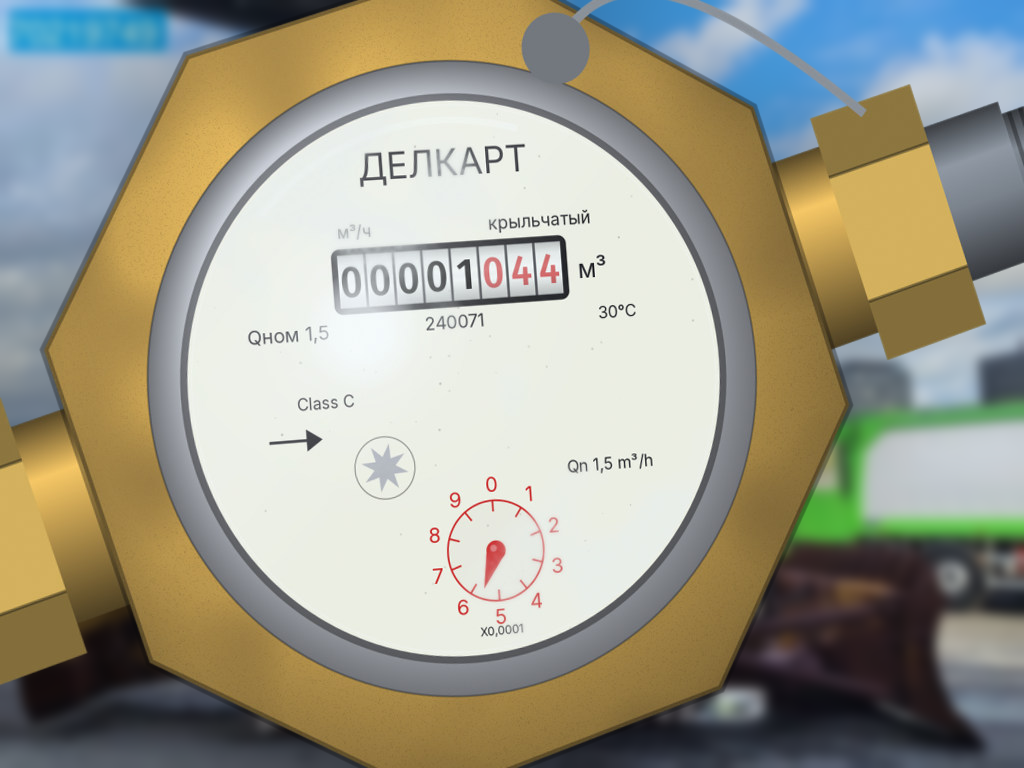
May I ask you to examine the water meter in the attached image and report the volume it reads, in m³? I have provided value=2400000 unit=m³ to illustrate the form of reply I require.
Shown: value=1.0445 unit=m³
